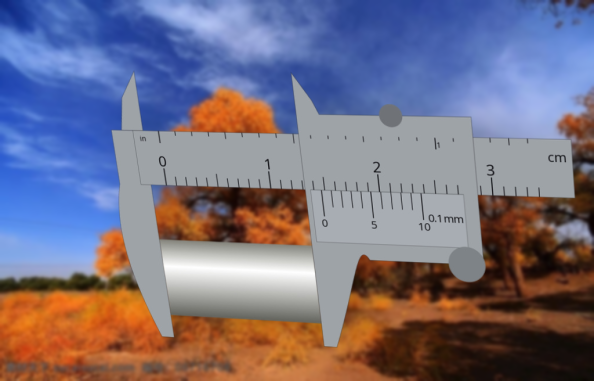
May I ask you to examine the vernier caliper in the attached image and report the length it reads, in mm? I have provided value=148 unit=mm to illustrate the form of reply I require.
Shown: value=14.7 unit=mm
